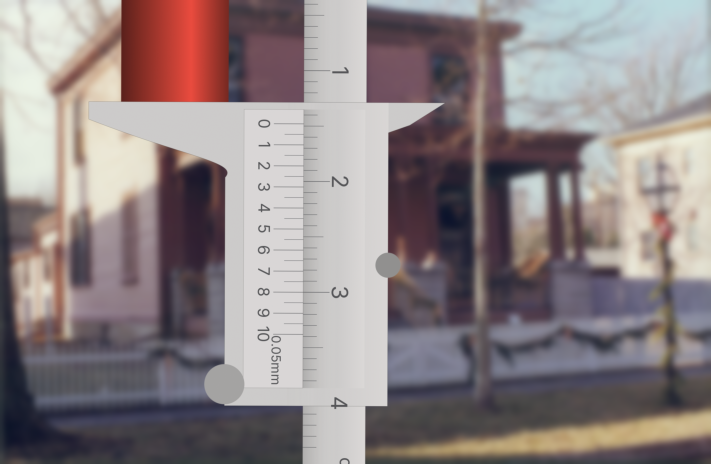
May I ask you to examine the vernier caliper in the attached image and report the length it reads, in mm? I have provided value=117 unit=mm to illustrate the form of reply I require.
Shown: value=14.8 unit=mm
